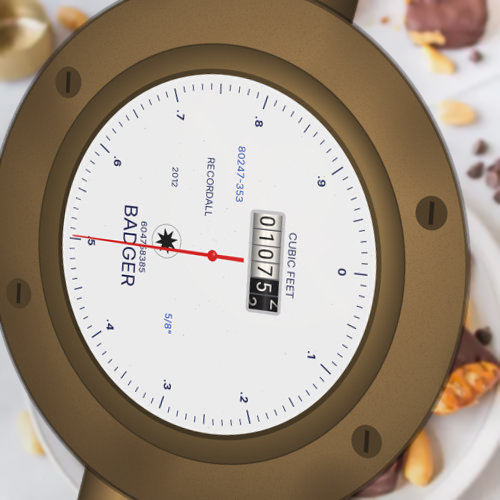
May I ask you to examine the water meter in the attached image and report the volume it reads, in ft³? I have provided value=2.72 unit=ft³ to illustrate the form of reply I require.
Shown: value=10752.50 unit=ft³
